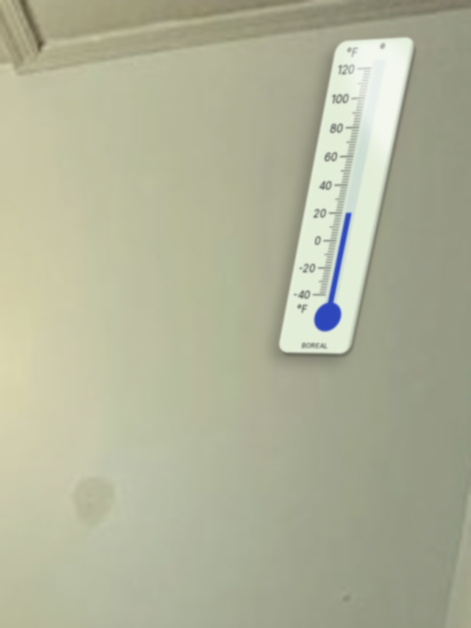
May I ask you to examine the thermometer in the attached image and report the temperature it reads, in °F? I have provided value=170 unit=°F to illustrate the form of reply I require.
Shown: value=20 unit=°F
